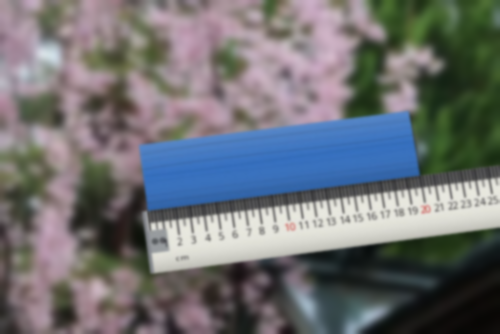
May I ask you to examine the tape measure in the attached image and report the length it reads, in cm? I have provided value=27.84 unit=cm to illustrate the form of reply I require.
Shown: value=20 unit=cm
